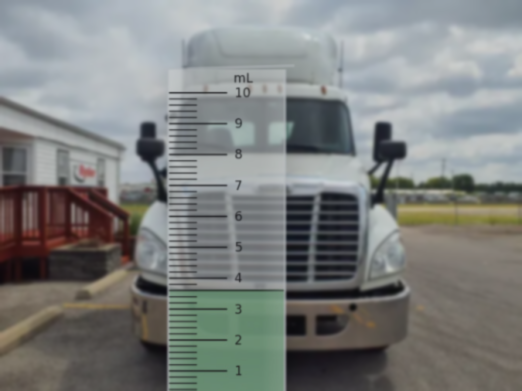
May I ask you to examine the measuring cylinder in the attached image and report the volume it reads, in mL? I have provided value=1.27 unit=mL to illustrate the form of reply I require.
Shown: value=3.6 unit=mL
